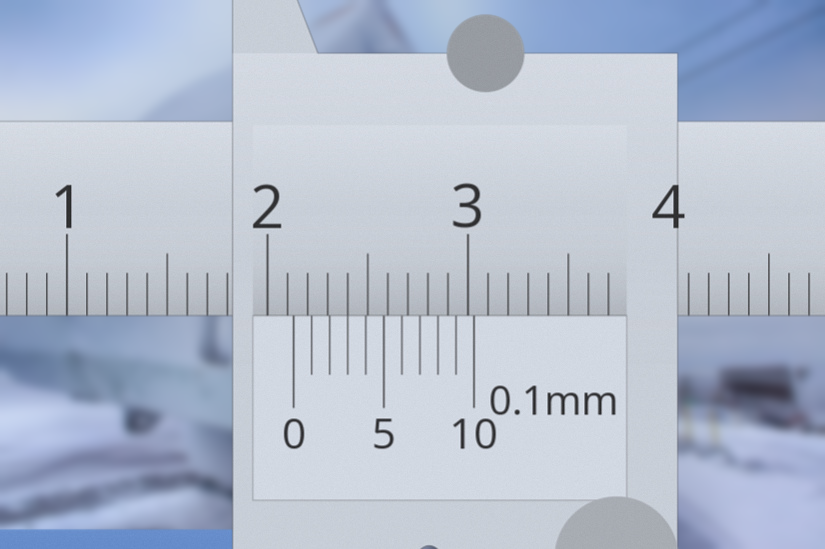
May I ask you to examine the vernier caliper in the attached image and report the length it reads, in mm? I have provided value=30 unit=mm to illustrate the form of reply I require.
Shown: value=21.3 unit=mm
